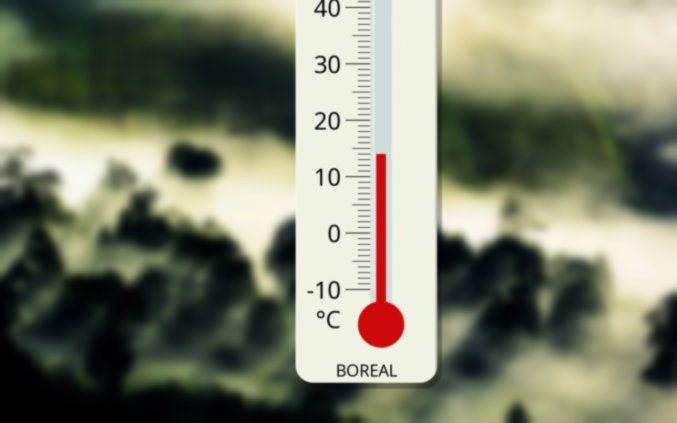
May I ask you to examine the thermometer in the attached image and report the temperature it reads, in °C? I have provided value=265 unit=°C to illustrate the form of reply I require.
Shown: value=14 unit=°C
